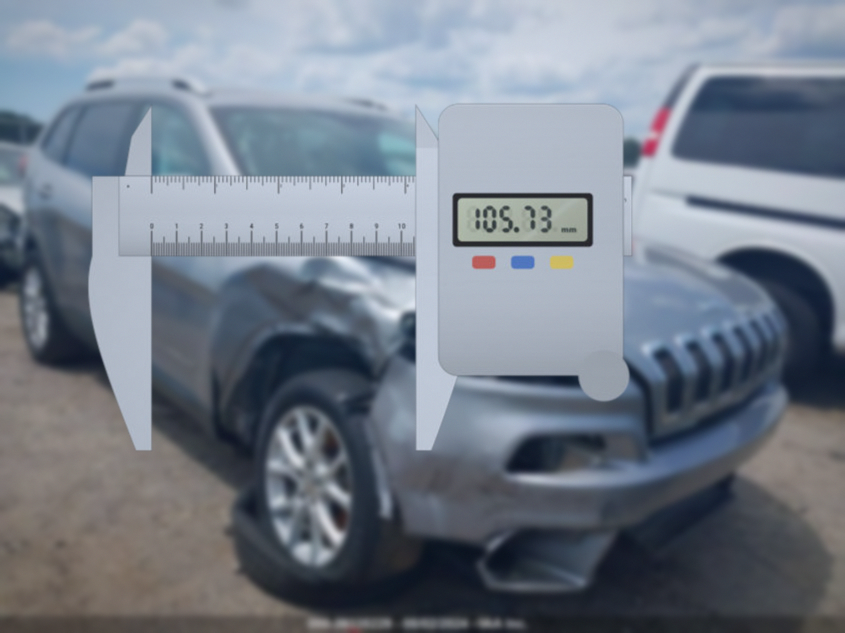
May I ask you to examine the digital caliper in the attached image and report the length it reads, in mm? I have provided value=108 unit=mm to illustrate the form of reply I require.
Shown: value=105.73 unit=mm
